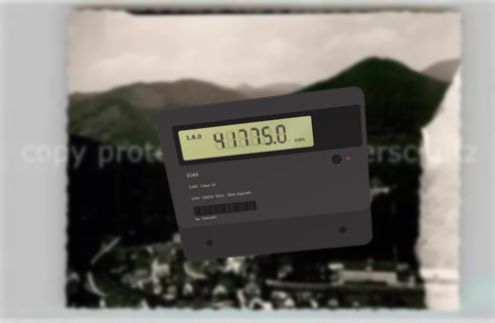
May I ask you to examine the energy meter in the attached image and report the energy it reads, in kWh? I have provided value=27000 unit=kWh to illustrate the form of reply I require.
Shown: value=41775.0 unit=kWh
